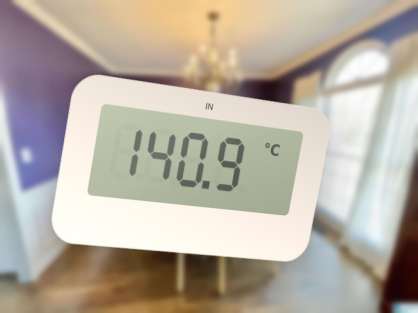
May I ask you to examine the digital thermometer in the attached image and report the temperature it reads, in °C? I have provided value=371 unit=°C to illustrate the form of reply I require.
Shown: value=140.9 unit=°C
